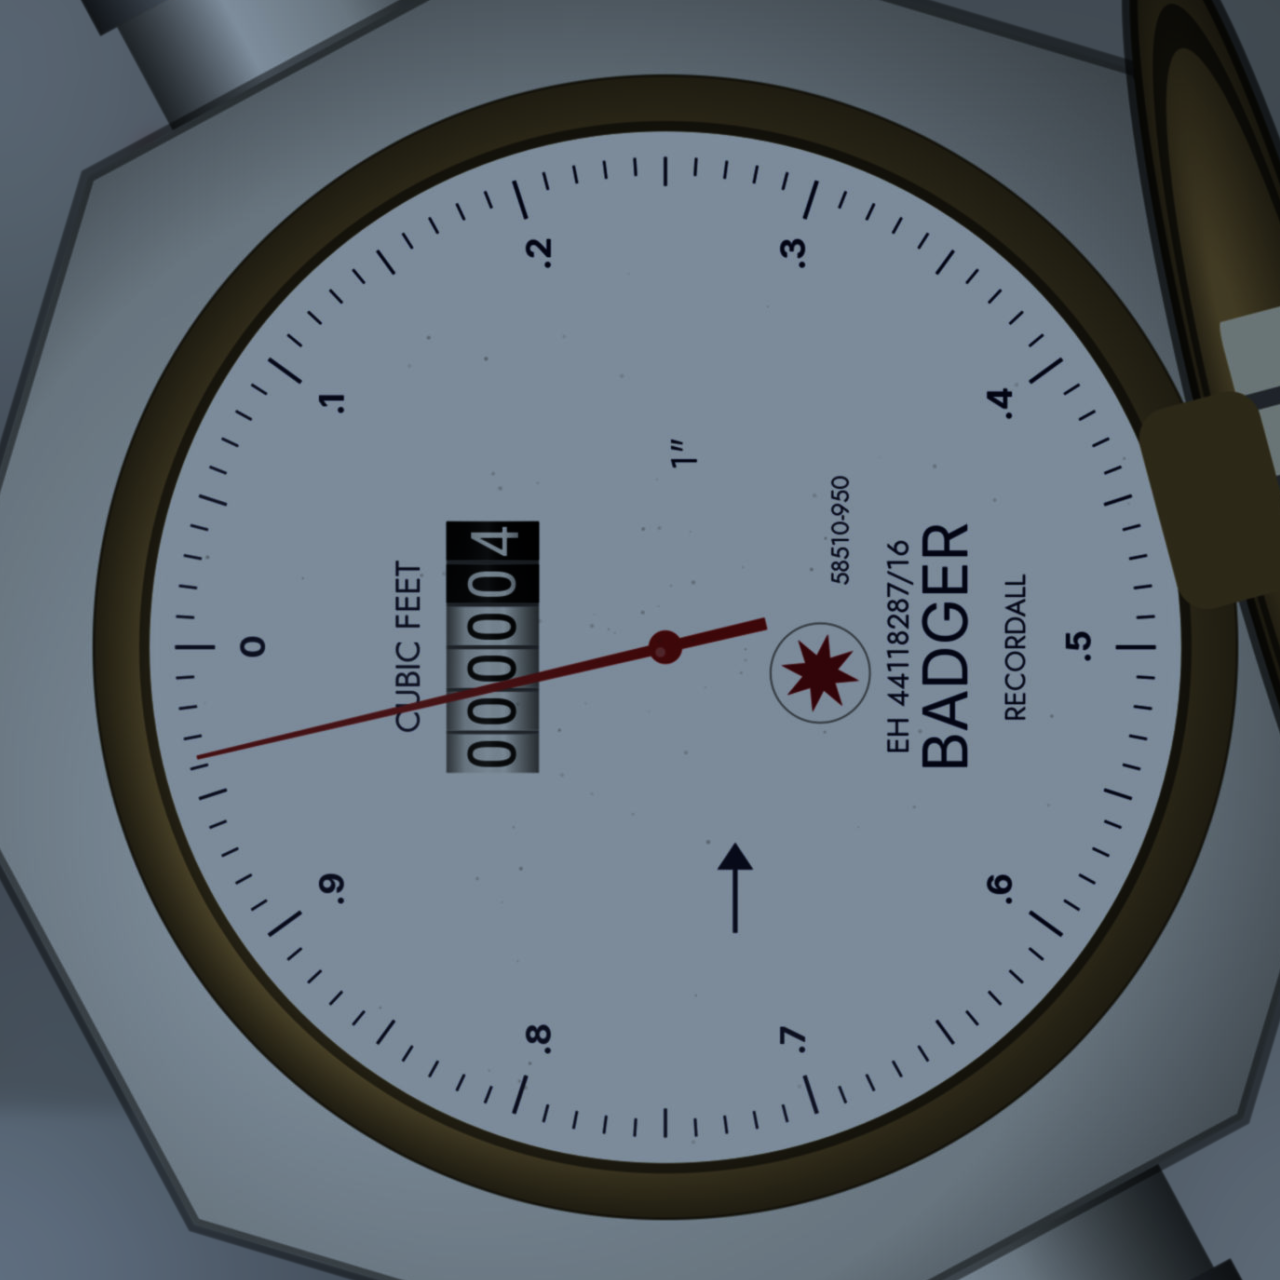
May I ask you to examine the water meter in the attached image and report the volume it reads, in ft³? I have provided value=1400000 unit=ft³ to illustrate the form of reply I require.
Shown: value=3.96 unit=ft³
